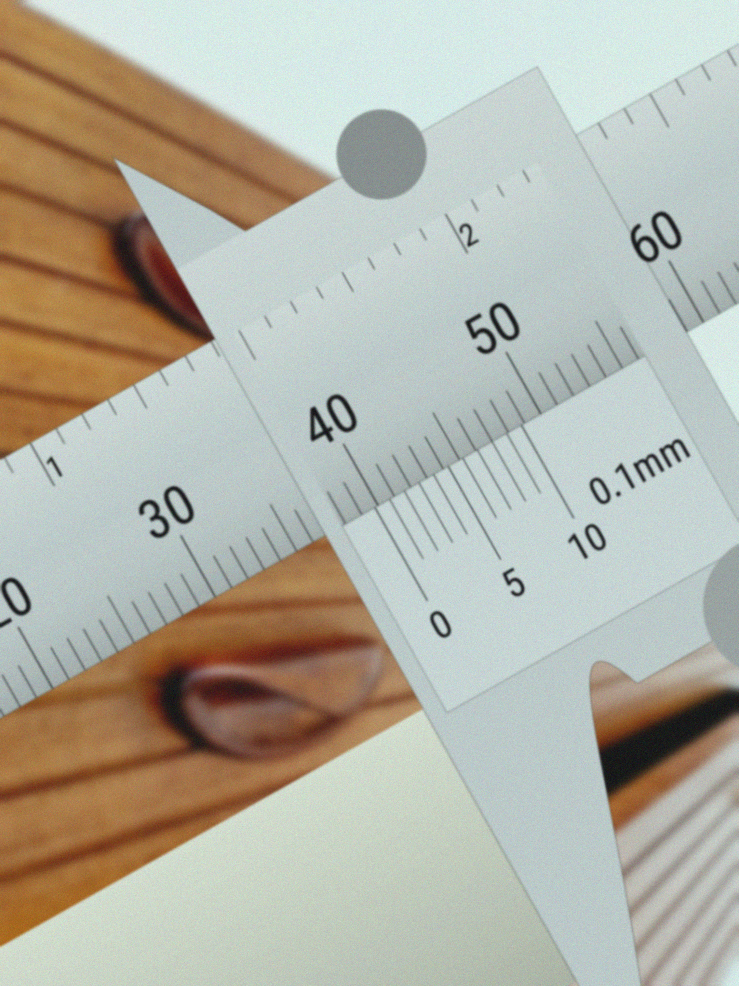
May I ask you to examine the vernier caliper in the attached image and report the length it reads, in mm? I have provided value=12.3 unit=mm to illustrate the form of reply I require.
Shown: value=39.8 unit=mm
